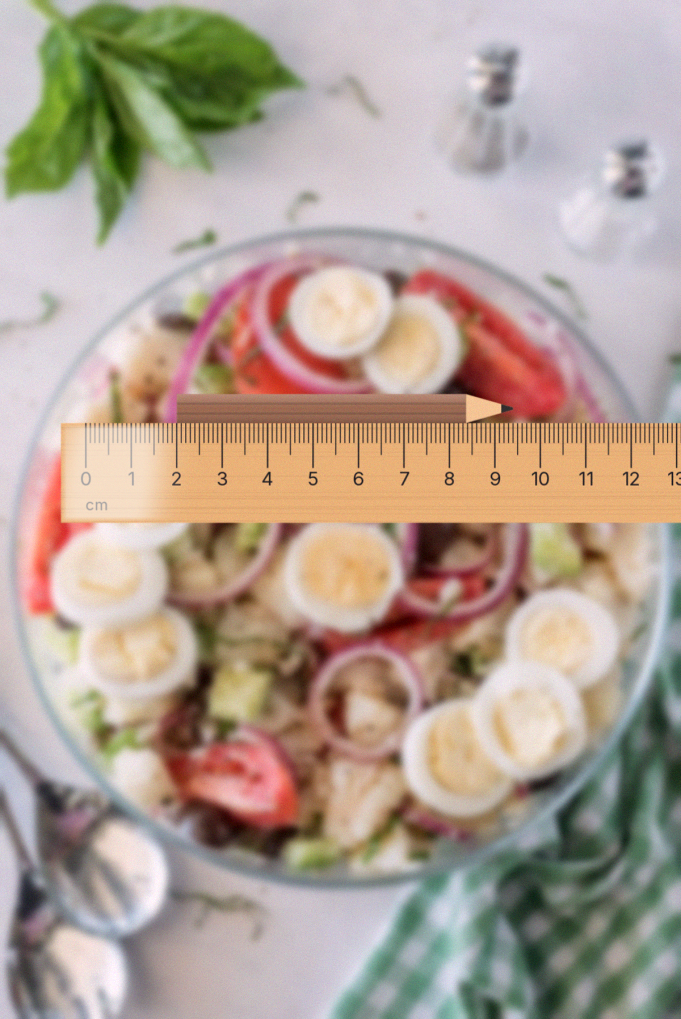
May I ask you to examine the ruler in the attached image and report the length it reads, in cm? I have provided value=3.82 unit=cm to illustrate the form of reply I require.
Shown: value=7.4 unit=cm
